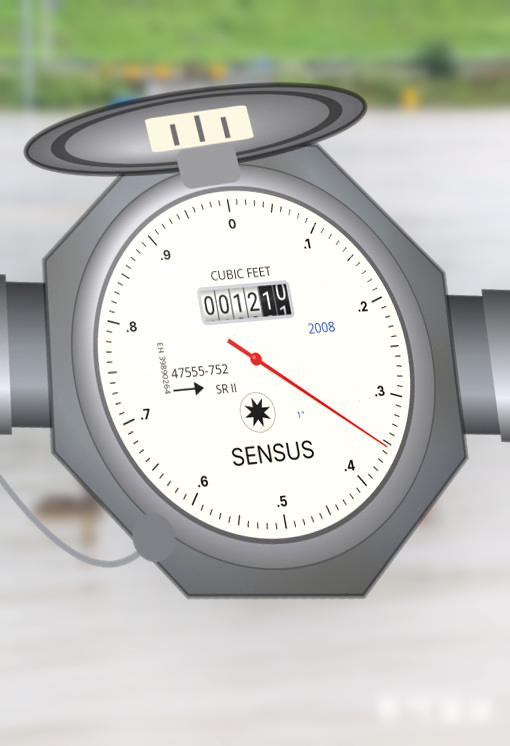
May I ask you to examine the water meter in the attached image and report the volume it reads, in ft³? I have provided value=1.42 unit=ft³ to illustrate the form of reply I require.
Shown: value=1210.35 unit=ft³
